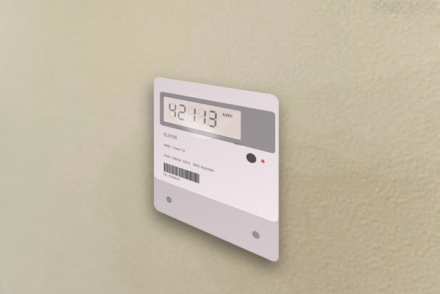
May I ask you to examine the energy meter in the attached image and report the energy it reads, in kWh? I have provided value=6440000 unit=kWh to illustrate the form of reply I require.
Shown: value=42113 unit=kWh
